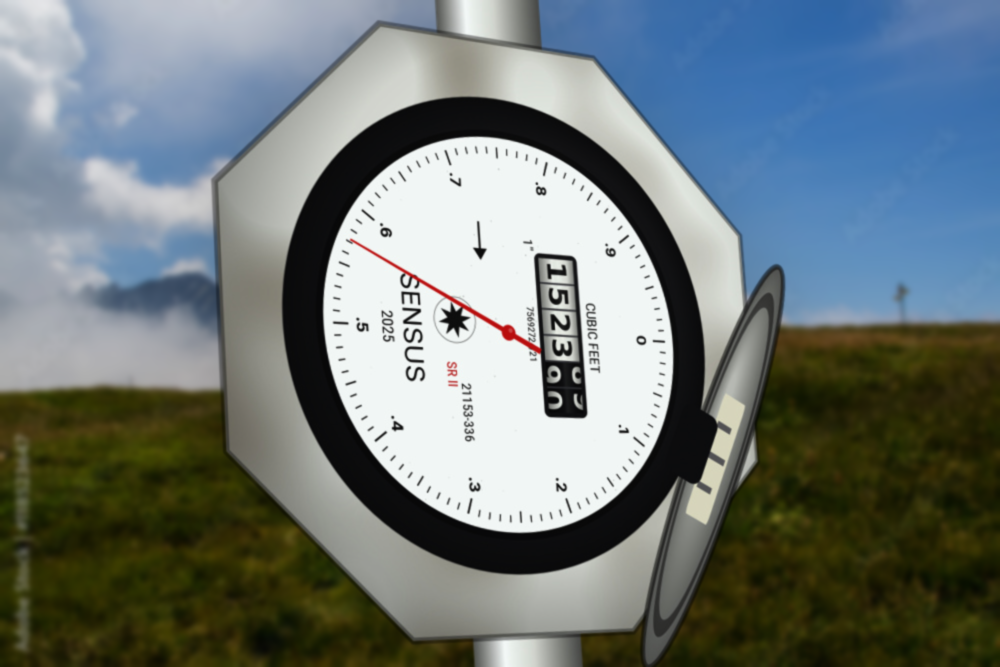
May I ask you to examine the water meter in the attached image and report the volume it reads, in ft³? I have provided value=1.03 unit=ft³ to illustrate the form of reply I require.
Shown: value=152389.57 unit=ft³
